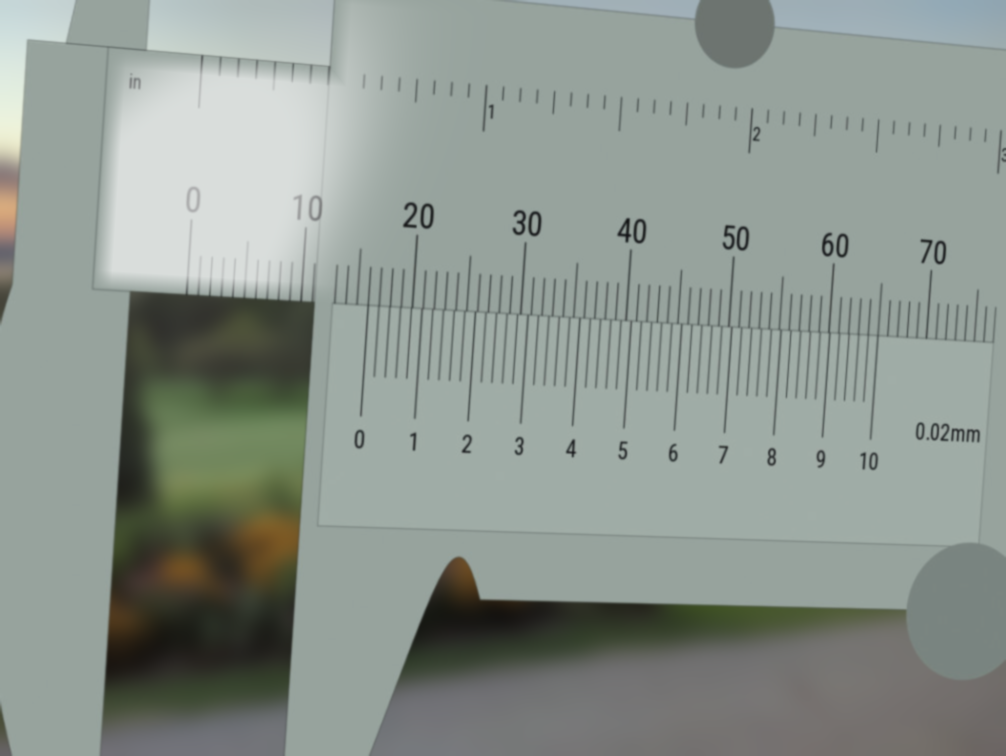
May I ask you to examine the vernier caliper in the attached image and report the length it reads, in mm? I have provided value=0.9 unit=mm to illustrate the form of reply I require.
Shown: value=16.0 unit=mm
